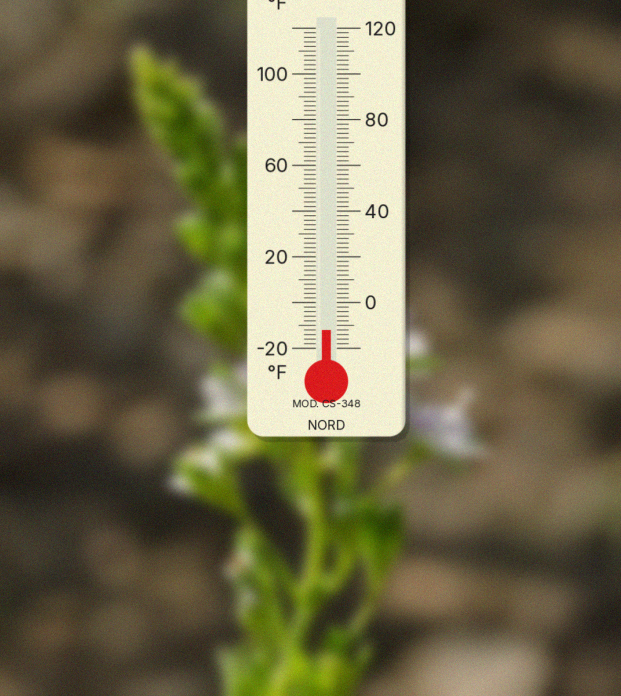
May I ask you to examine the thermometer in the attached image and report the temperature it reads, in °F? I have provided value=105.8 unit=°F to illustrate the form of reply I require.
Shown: value=-12 unit=°F
